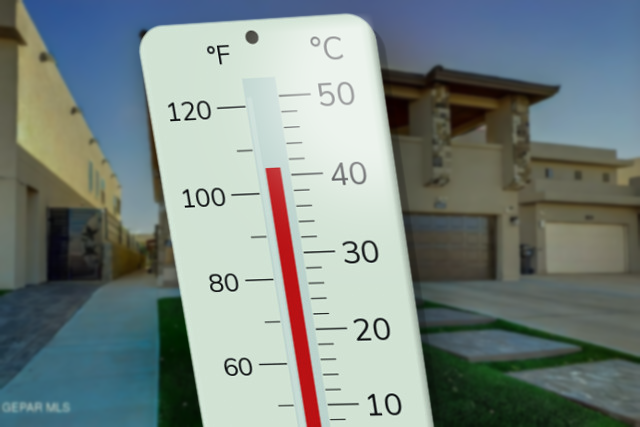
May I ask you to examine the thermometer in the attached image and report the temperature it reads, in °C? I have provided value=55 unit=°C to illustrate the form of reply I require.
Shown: value=41 unit=°C
